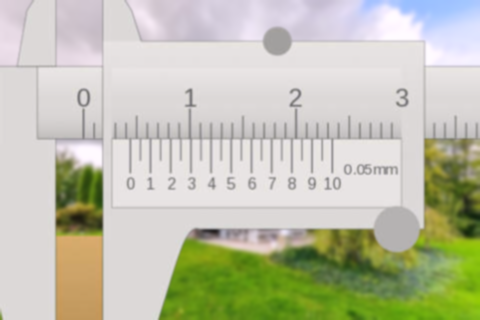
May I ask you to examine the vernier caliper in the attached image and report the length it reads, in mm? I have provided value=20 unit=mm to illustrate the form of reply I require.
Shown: value=4.4 unit=mm
